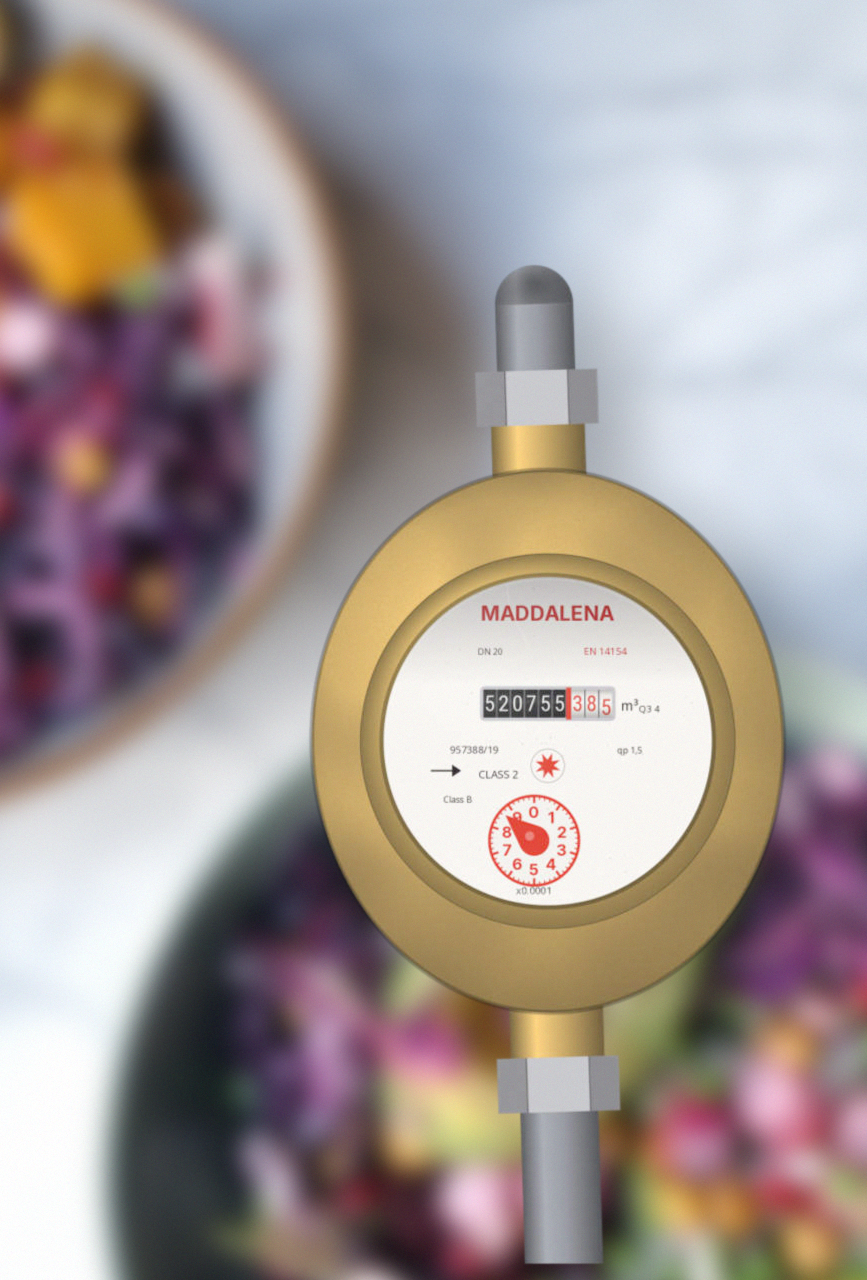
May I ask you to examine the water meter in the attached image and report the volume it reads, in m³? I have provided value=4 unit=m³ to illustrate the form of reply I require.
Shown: value=520755.3848 unit=m³
